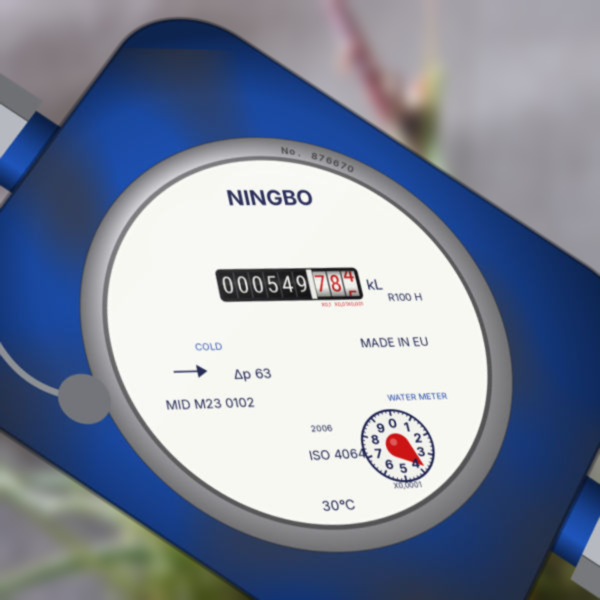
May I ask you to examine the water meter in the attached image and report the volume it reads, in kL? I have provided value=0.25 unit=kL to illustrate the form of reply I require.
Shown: value=549.7843 unit=kL
